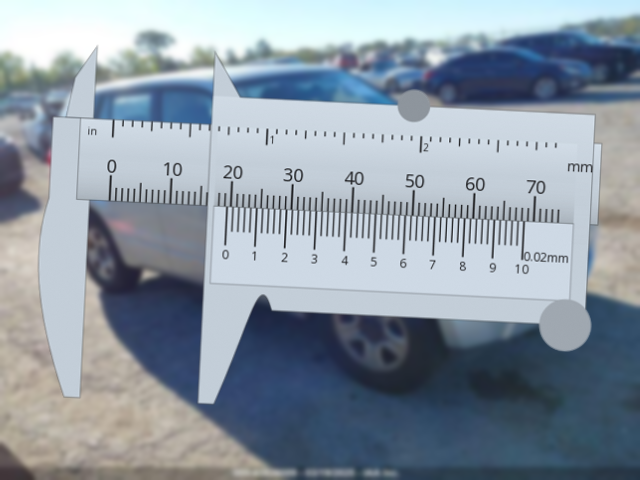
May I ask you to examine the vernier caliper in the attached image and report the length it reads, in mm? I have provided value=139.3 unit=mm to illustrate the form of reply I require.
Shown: value=19.4 unit=mm
